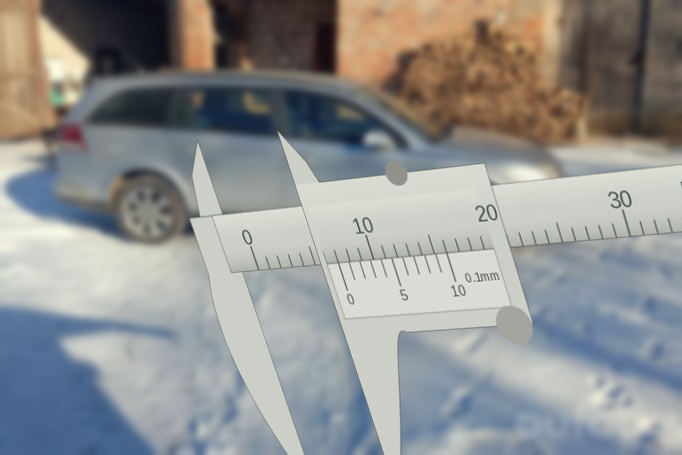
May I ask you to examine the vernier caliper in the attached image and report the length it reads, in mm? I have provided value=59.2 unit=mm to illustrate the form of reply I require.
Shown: value=7.0 unit=mm
